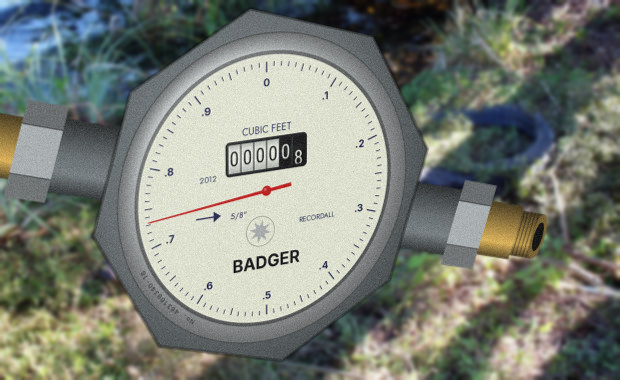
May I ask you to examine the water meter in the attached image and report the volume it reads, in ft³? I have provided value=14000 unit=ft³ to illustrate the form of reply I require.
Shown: value=7.73 unit=ft³
